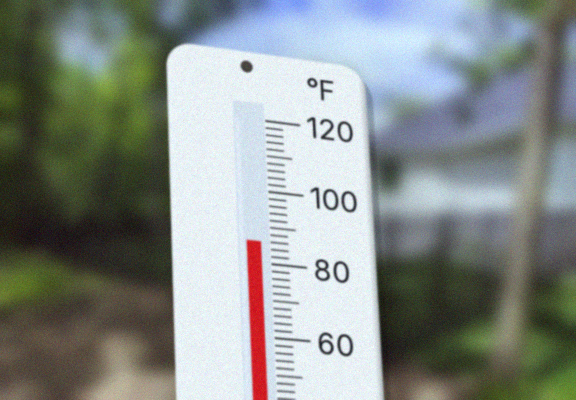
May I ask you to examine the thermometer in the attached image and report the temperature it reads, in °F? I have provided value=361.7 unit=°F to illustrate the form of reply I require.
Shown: value=86 unit=°F
